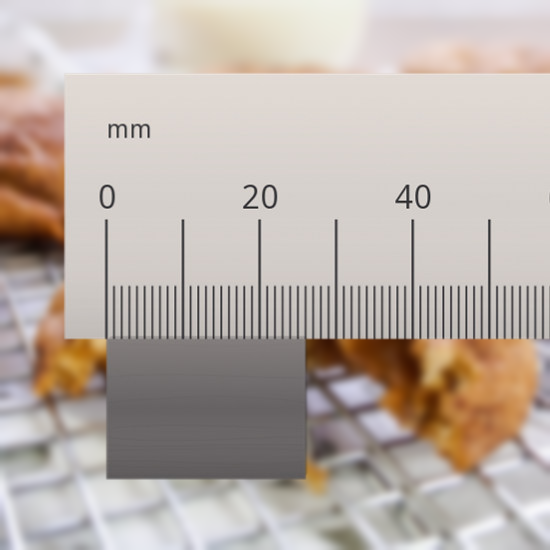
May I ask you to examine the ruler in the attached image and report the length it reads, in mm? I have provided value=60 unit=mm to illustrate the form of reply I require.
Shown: value=26 unit=mm
